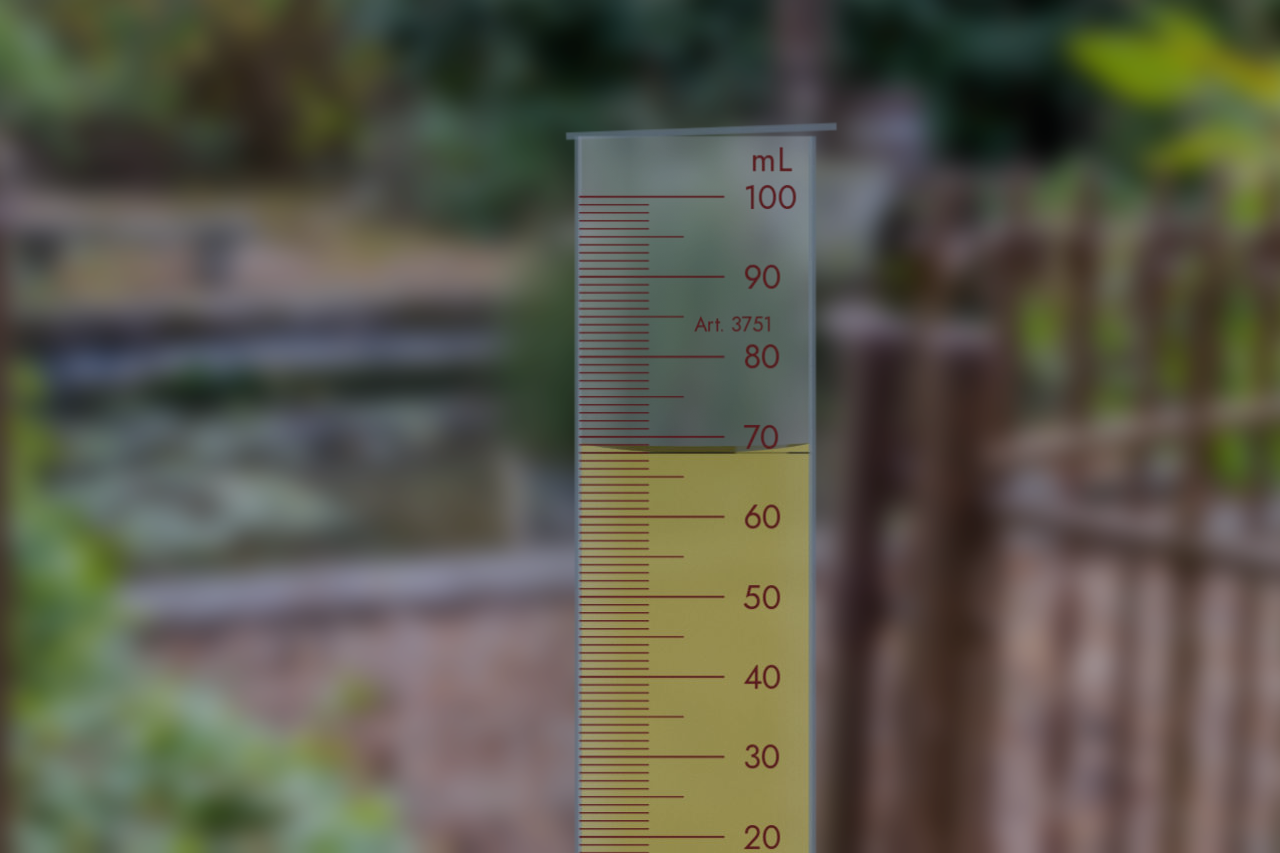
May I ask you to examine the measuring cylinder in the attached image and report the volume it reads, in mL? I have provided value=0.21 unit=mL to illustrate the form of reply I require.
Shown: value=68 unit=mL
